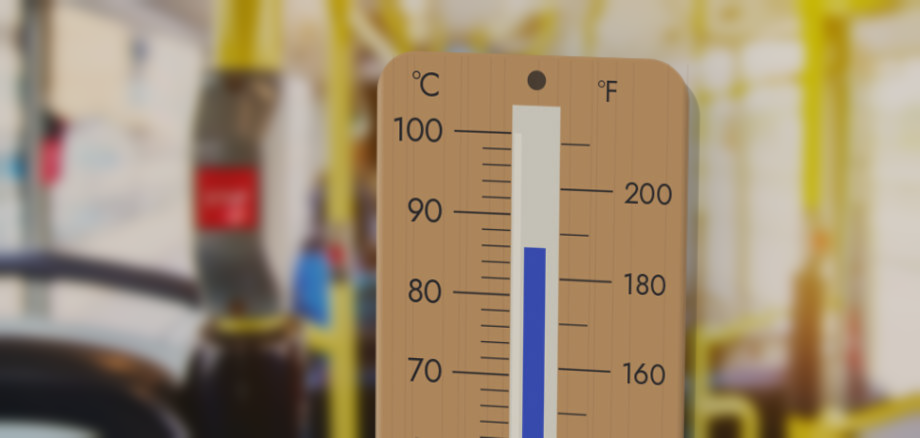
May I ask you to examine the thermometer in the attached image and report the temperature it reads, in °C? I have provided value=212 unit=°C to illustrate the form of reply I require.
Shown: value=86 unit=°C
